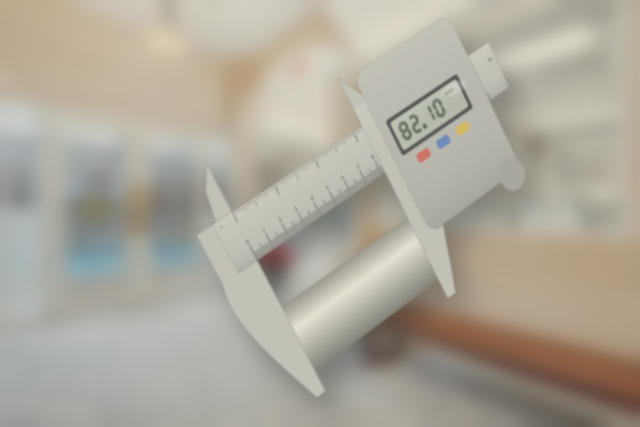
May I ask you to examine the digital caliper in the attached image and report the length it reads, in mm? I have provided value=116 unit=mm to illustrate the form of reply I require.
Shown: value=82.10 unit=mm
